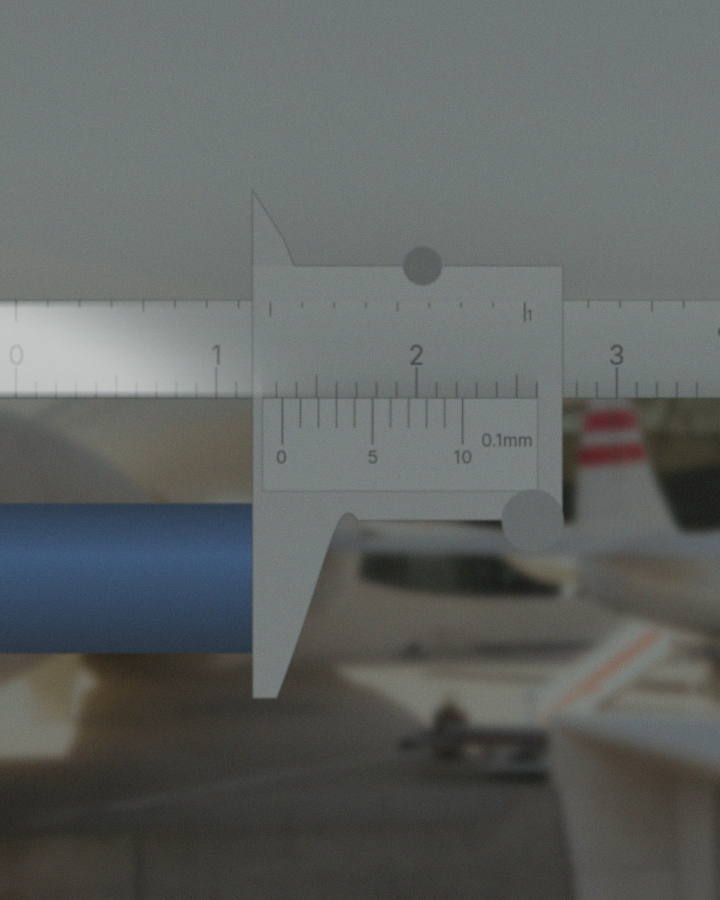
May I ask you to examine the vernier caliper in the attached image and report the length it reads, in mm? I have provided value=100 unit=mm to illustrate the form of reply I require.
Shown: value=13.3 unit=mm
